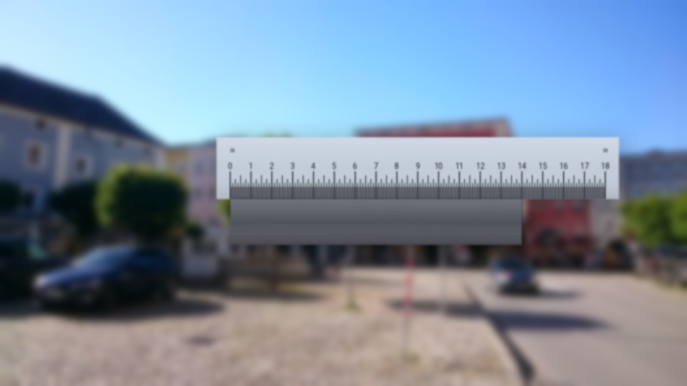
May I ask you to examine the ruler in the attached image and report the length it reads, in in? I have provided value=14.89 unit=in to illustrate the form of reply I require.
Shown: value=14 unit=in
